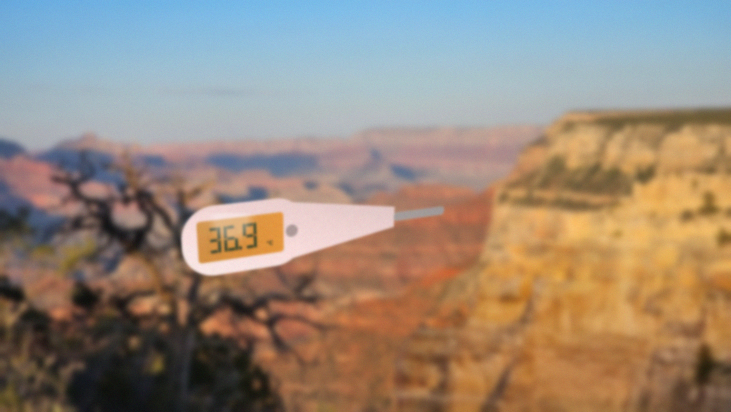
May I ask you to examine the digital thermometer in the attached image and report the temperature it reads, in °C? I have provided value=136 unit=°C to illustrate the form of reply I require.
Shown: value=36.9 unit=°C
